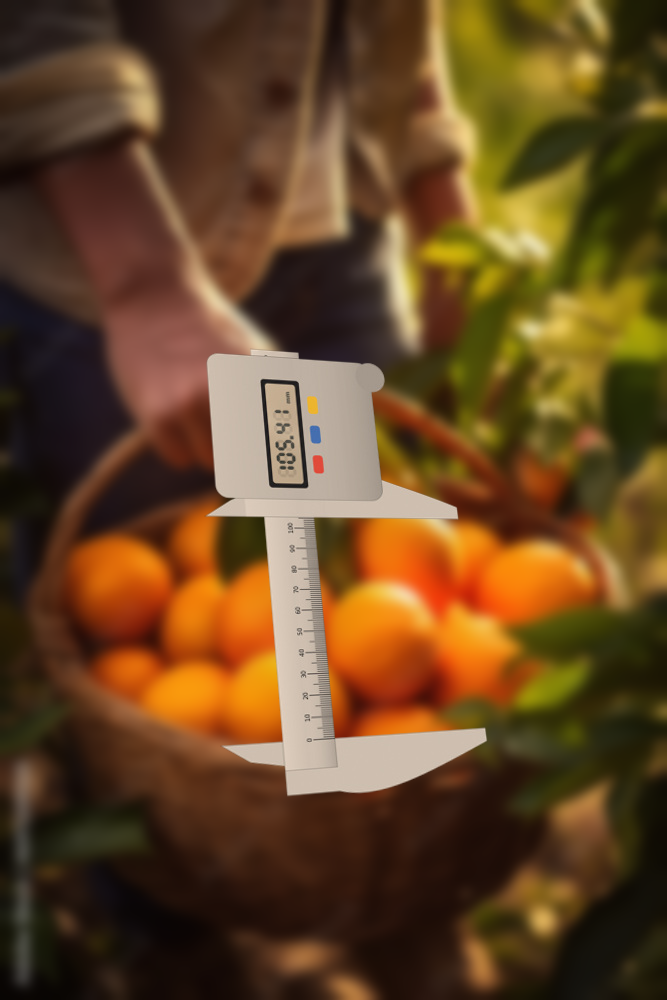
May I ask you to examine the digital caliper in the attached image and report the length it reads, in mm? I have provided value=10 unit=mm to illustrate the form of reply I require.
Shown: value=105.41 unit=mm
